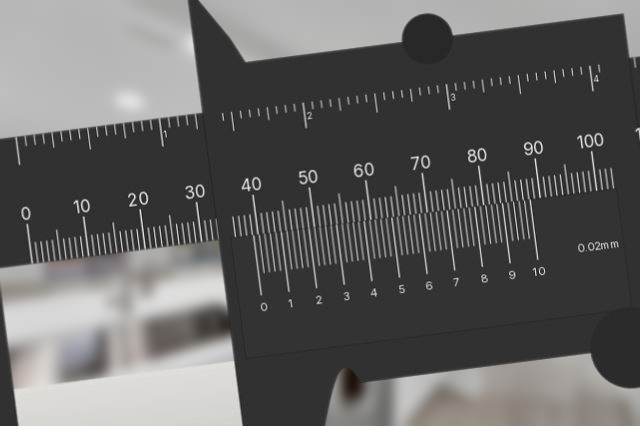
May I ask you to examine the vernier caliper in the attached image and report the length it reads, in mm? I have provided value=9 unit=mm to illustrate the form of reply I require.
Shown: value=39.2 unit=mm
